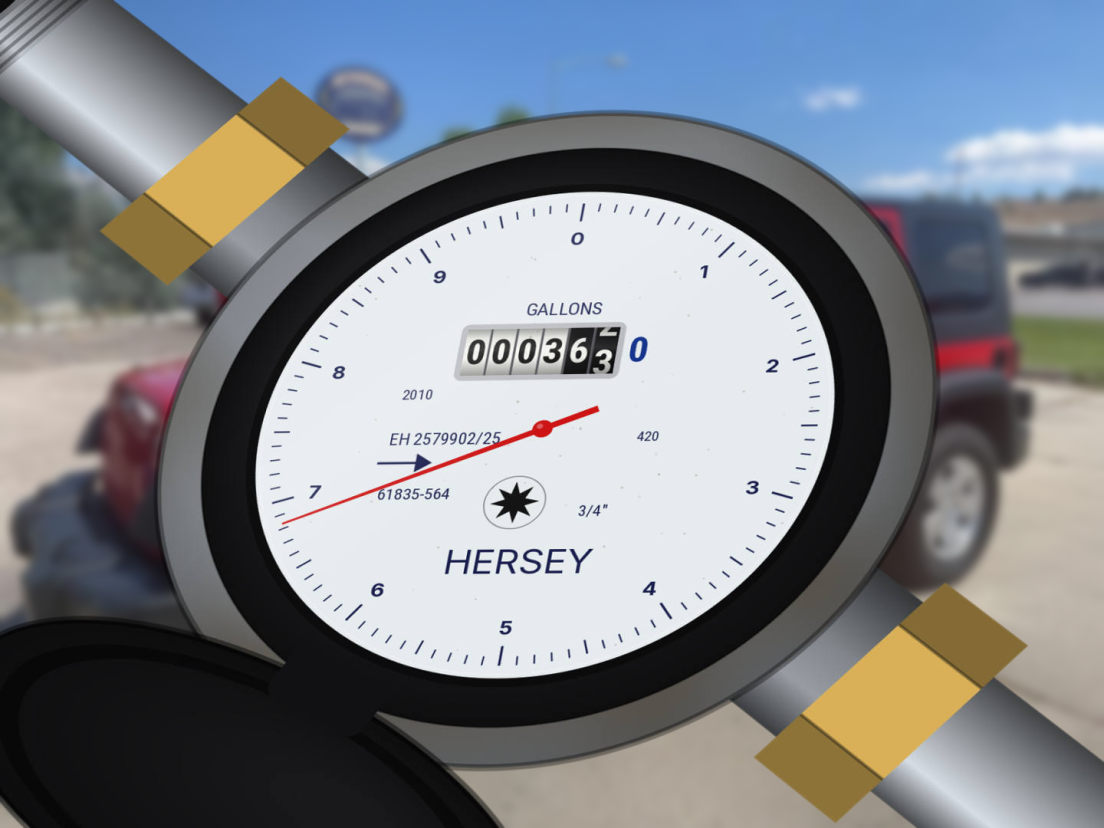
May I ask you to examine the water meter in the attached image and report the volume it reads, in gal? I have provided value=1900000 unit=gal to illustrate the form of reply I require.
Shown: value=3626.8 unit=gal
